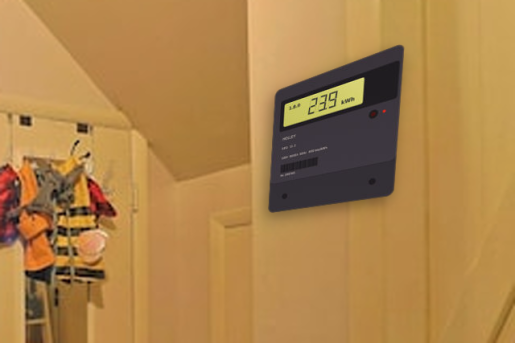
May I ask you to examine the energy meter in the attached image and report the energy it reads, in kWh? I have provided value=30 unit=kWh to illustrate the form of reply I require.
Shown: value=23.9 unit=kWh
